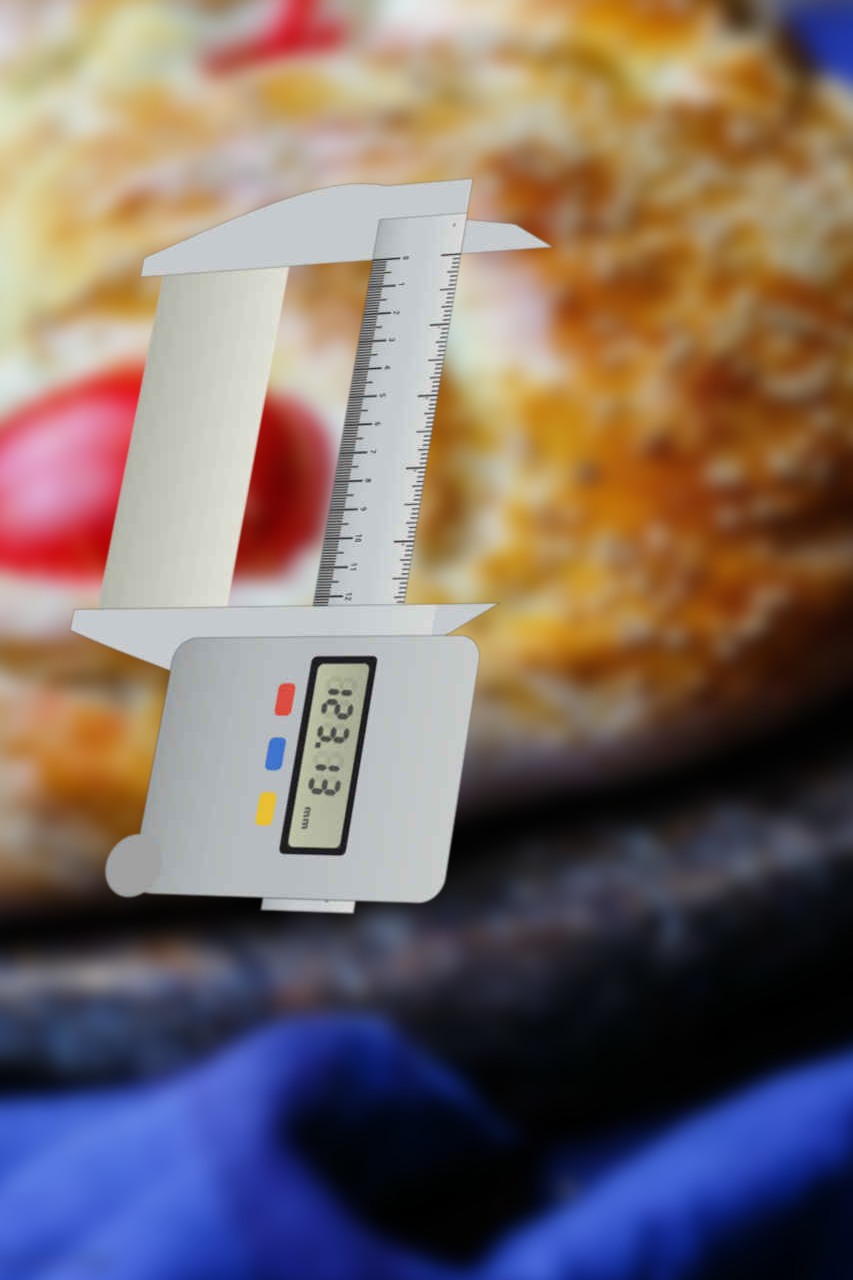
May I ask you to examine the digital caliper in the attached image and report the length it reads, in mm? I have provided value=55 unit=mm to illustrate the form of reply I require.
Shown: value=123.13 unit=mm
